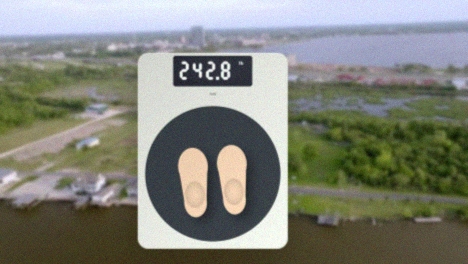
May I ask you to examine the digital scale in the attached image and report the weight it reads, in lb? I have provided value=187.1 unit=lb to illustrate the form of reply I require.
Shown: value=242.8 unit=lb
